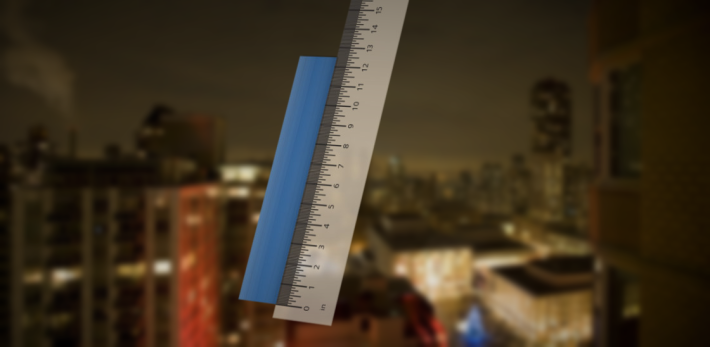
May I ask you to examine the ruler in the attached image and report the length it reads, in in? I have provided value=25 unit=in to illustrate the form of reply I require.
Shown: value=12.5 unit=in
